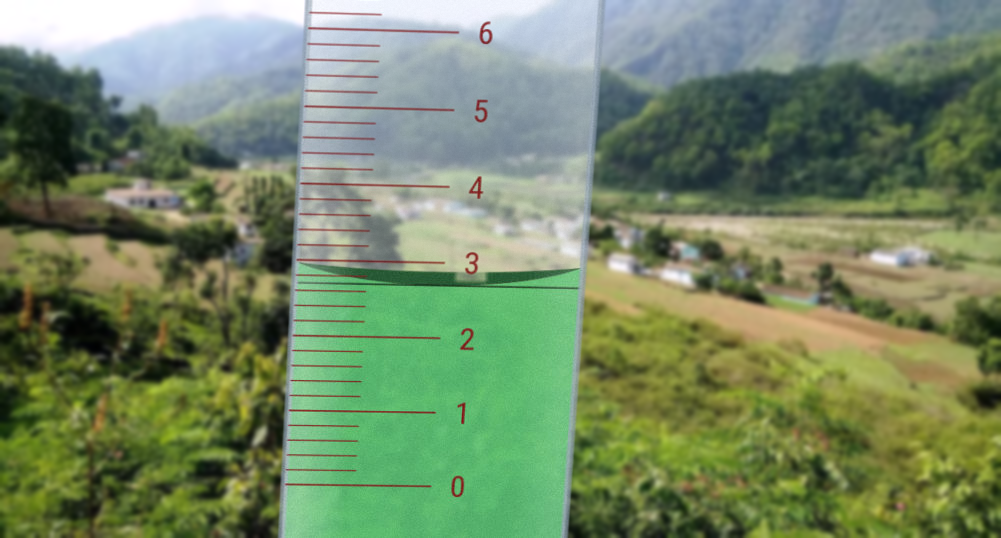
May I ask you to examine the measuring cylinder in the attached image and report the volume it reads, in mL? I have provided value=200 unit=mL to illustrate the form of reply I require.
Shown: value=2.7 unit=mL
